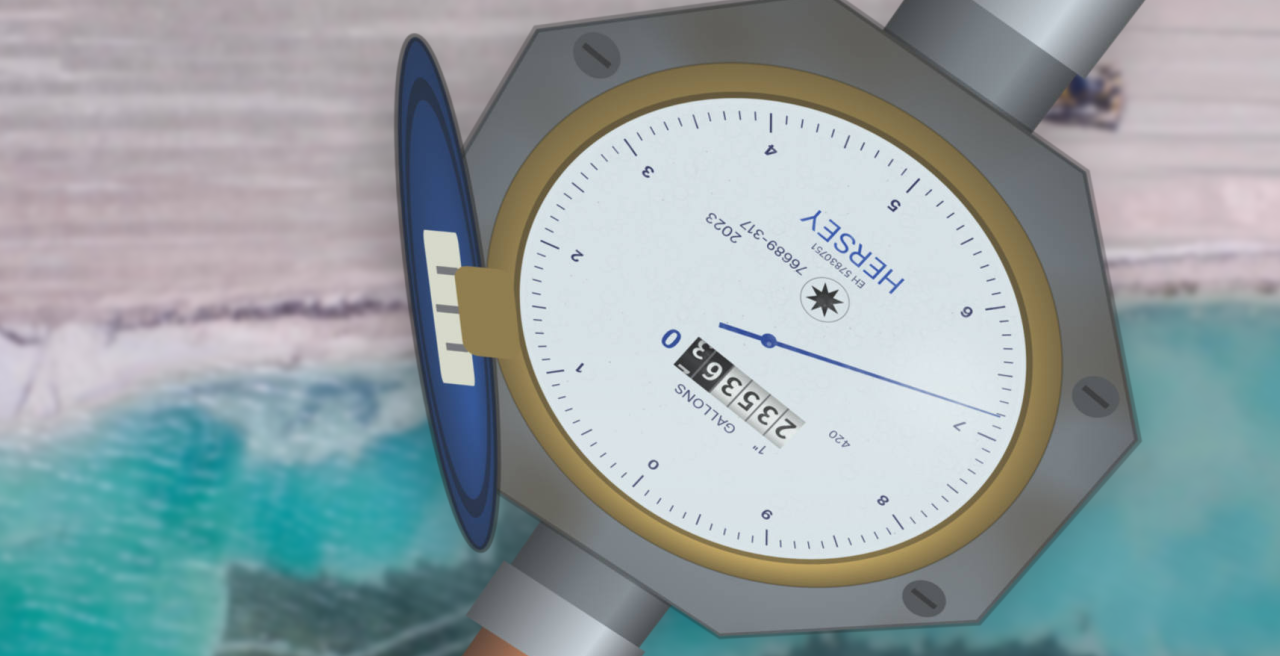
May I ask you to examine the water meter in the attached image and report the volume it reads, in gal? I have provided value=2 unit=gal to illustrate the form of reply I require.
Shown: value=2353626.8 unit=gal
